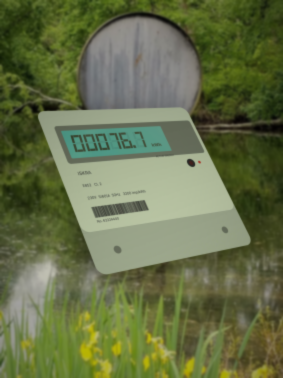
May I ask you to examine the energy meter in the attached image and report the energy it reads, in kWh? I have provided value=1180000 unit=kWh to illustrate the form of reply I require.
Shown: value=76.7 unit=kWh
